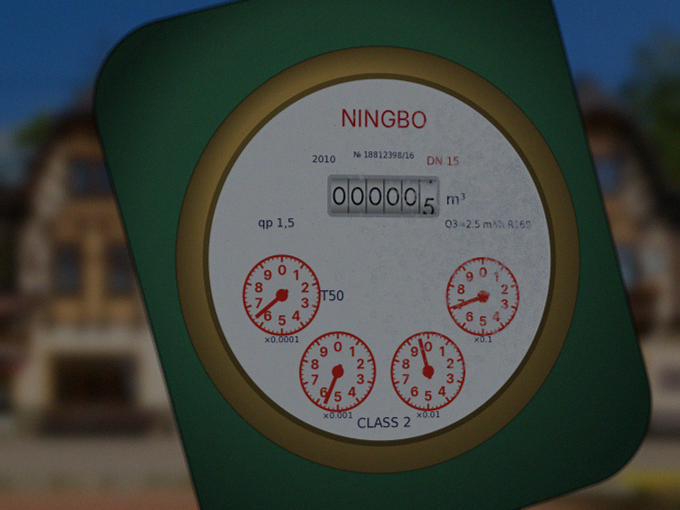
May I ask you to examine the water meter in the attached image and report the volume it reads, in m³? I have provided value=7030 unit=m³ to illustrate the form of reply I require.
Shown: value=4.6956 unit=m³
